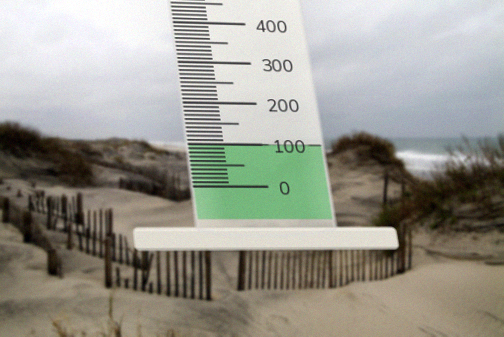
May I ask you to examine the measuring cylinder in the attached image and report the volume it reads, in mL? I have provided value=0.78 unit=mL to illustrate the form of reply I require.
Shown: value=100 unit=mL
